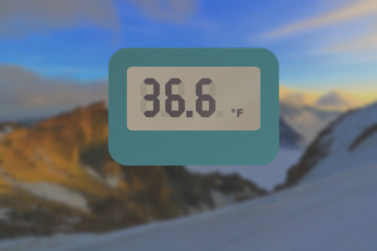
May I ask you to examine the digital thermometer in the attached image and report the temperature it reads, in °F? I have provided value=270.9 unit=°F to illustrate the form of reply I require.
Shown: value=36.6 unit=°F
